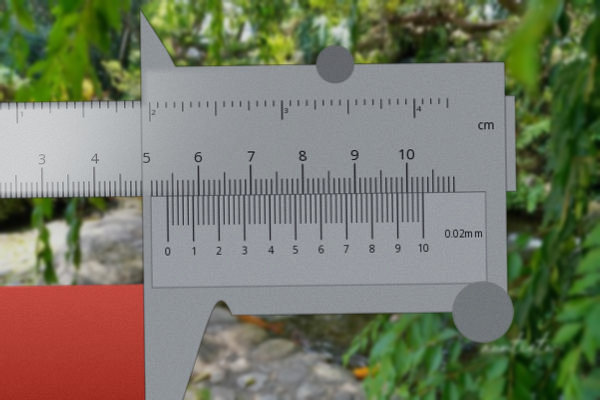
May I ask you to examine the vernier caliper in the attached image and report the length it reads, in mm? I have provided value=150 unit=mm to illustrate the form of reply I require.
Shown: value=54.0 unit=mm
